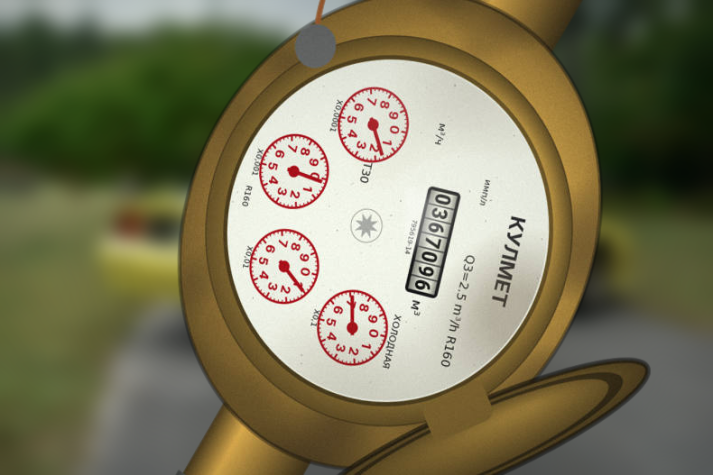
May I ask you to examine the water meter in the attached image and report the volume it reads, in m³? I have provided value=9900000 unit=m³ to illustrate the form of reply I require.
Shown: value=367096.7101 unit=m³
